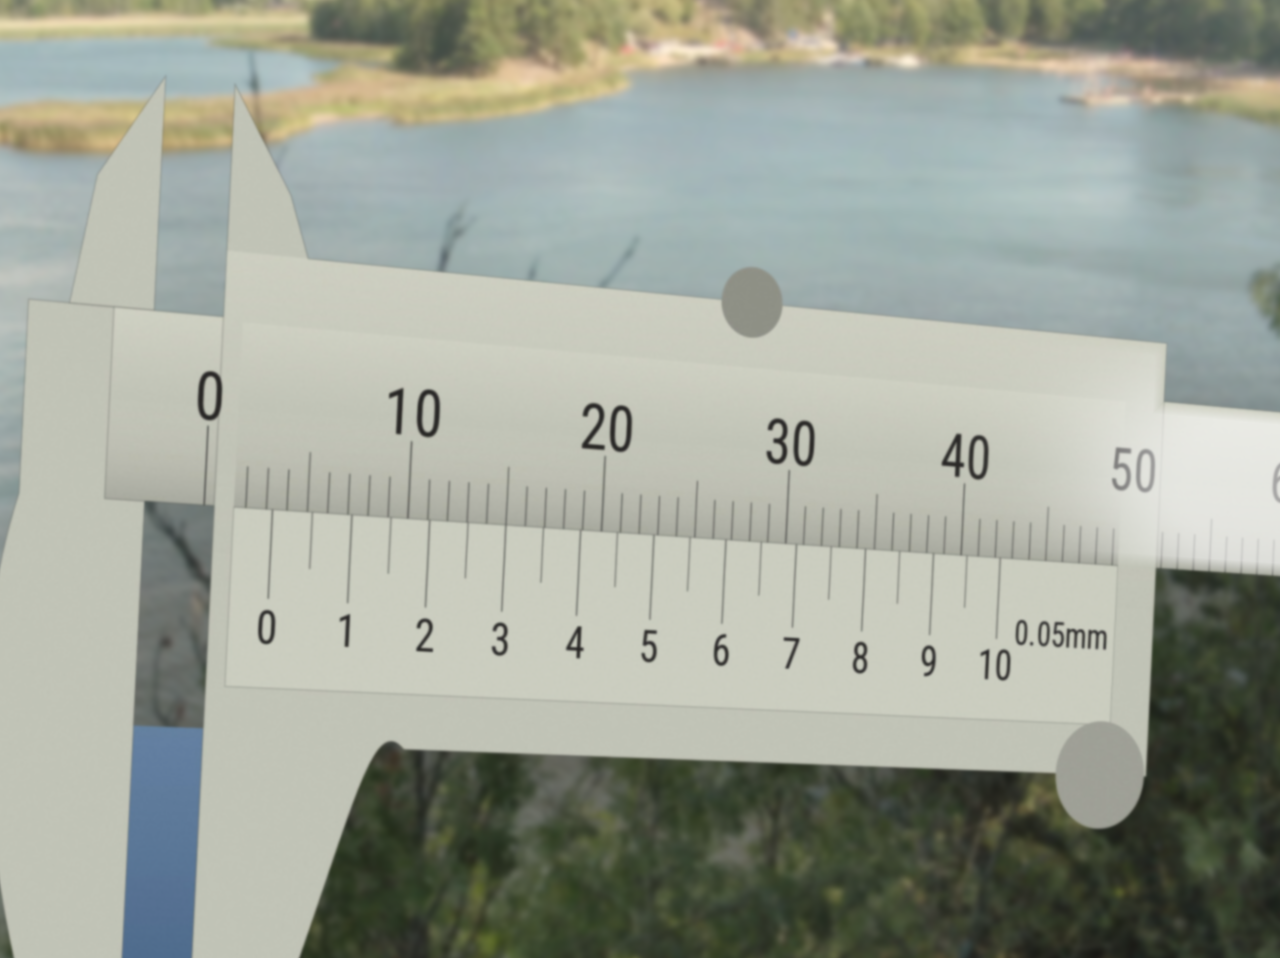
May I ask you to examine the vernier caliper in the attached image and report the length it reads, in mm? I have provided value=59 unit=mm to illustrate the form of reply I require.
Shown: value=3.3 unit=mm
